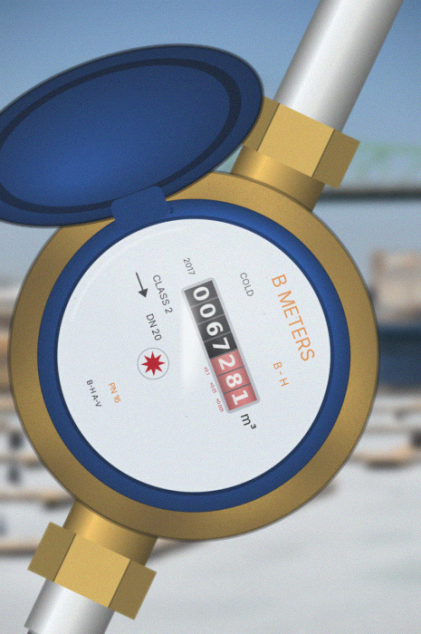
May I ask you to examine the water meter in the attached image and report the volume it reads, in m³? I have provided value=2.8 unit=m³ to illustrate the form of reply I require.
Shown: value=67.281 unit=m³
